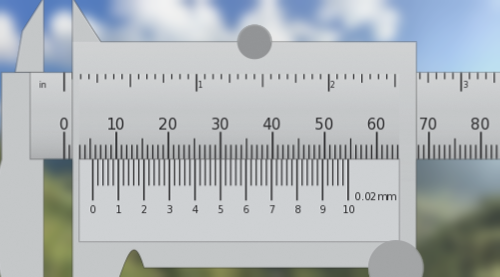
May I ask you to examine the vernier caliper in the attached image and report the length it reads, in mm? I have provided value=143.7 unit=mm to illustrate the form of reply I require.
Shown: value=5.5 unit=mm
